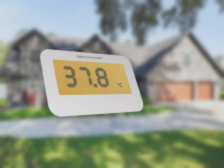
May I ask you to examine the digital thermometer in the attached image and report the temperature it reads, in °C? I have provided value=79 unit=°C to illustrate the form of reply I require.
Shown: value=37.8 unit=°C
